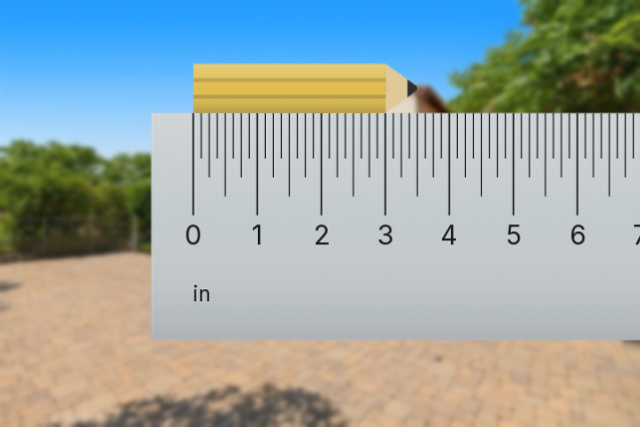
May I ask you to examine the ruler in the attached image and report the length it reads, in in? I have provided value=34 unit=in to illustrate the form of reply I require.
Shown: value=3.5 unit=in
